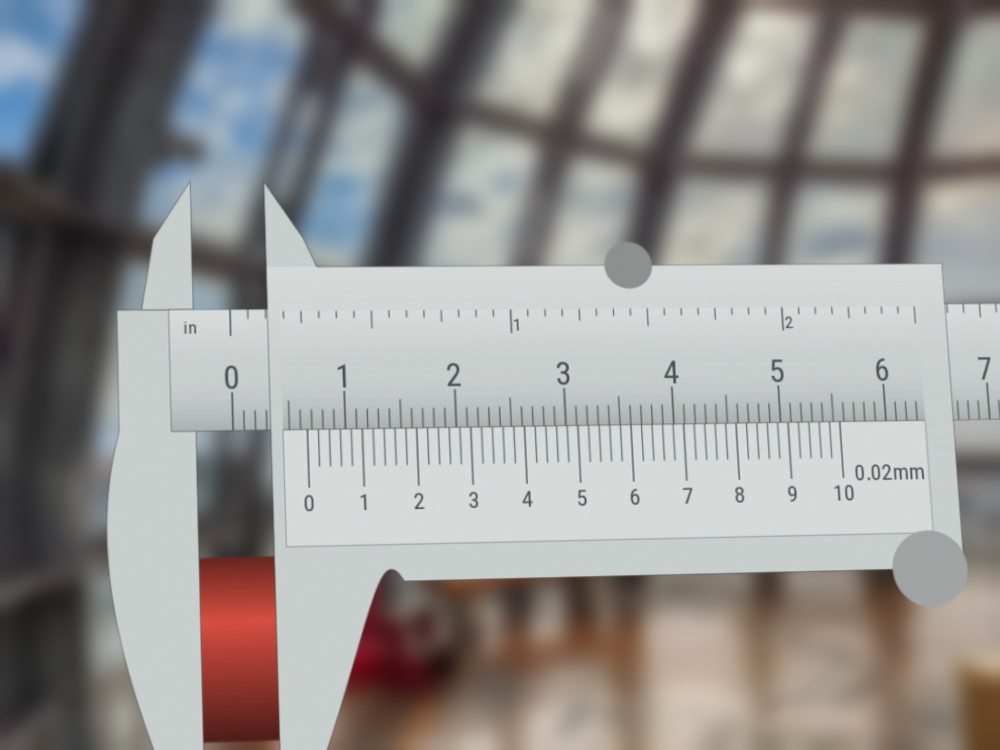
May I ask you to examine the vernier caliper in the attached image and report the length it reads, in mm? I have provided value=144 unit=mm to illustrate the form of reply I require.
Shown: value=6.6 unit=mm
